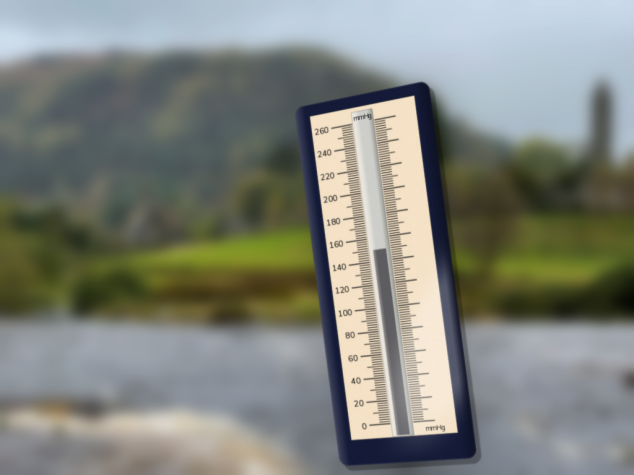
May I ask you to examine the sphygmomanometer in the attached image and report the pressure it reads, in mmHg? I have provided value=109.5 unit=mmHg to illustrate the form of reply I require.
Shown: value=150 unit=mmHg
